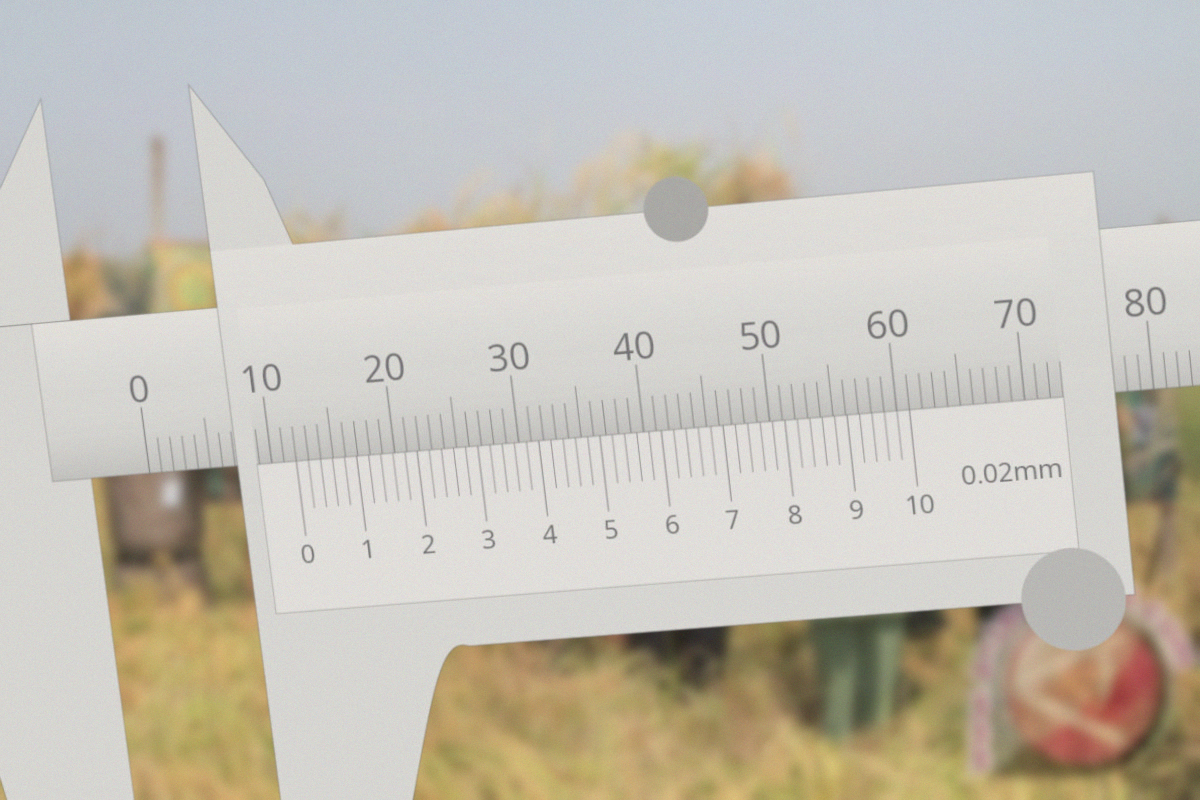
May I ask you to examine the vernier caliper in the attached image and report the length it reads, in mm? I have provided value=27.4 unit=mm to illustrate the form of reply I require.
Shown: value=12.0 unit=mm
